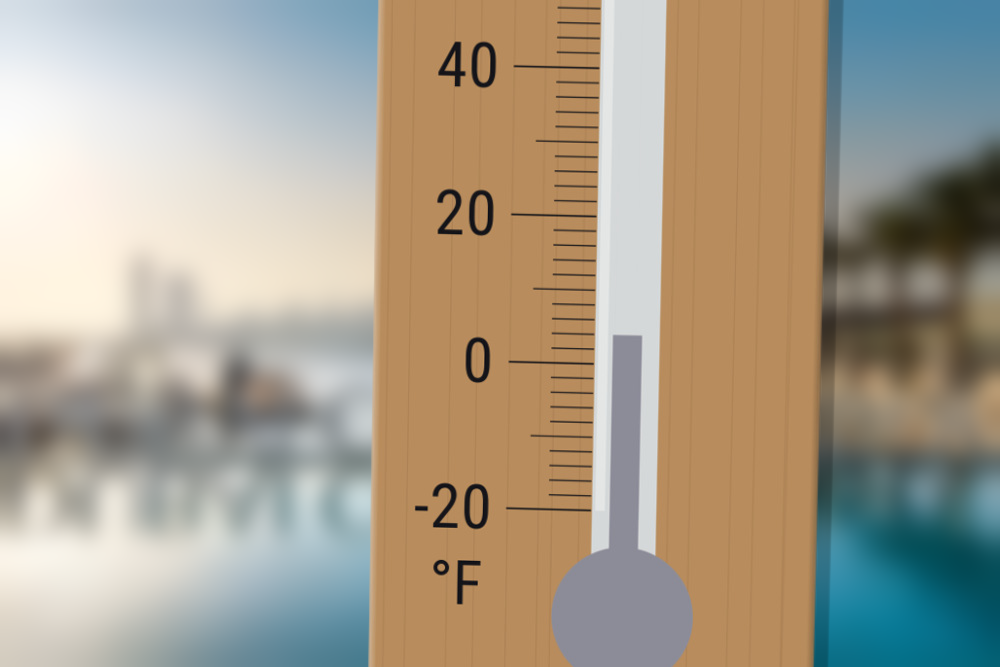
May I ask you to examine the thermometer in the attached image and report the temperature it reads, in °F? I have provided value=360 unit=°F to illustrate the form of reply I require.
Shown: value=4 unit=°F
